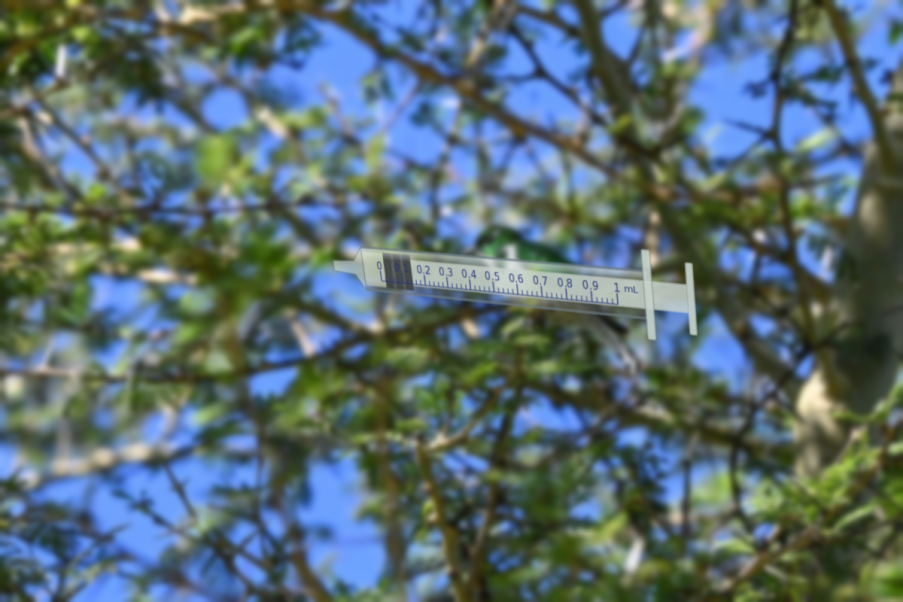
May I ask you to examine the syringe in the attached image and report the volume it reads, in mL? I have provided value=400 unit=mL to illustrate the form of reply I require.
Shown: value=0.02 unit=mL
